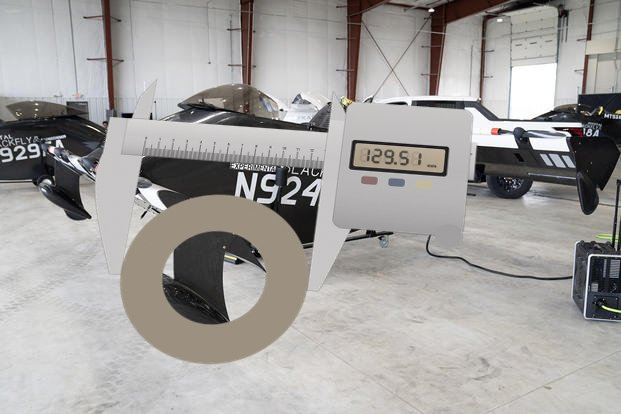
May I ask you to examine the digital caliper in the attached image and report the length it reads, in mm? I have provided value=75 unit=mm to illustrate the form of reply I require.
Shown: value=129.51 unit=mm
